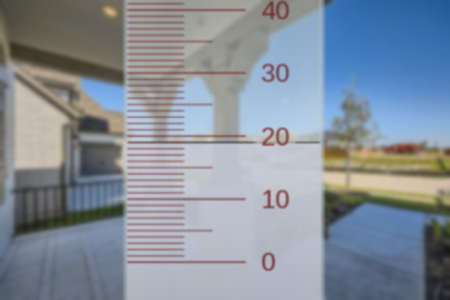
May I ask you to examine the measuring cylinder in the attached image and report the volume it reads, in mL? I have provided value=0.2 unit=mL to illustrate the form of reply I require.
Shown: value=19 unit=mL
